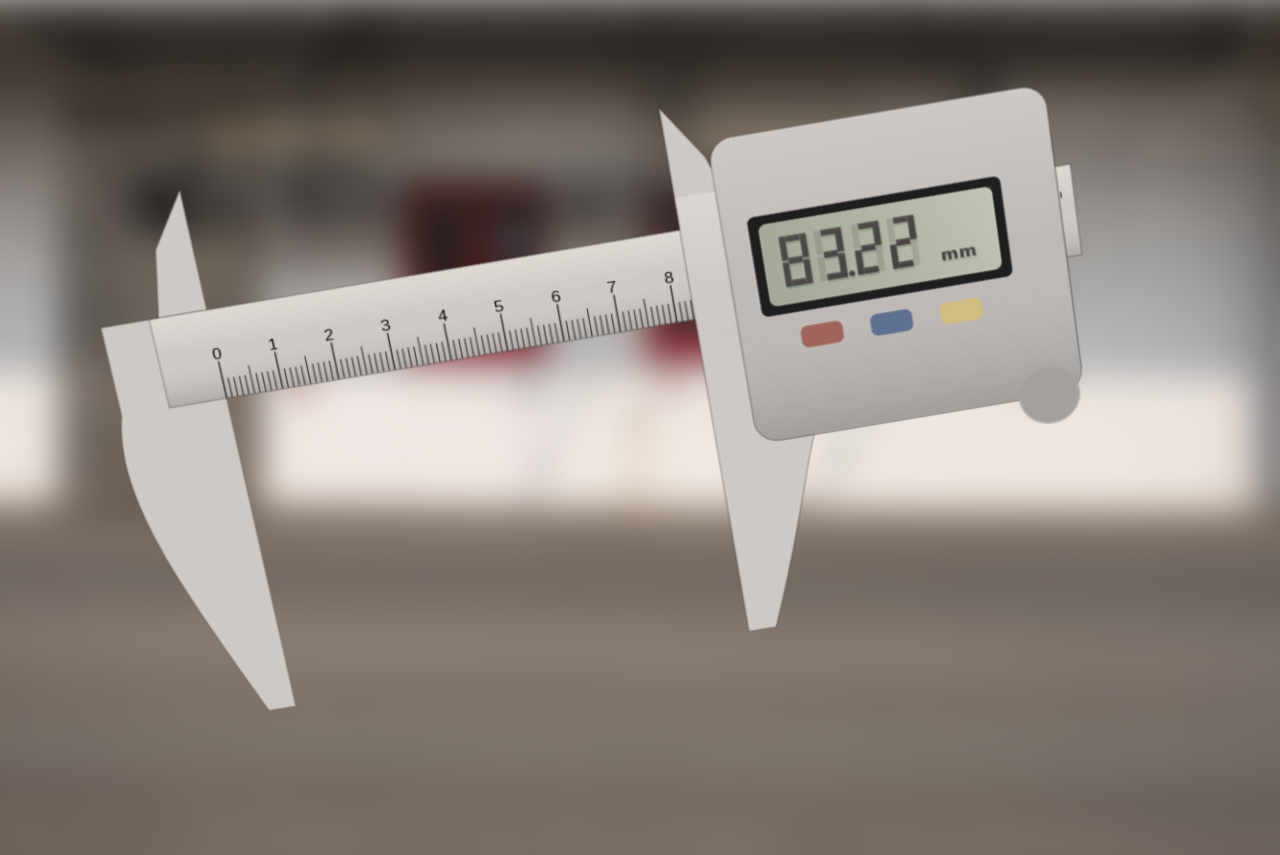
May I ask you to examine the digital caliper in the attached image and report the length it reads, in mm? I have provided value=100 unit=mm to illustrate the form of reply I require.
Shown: value=83.22 unit=mm
